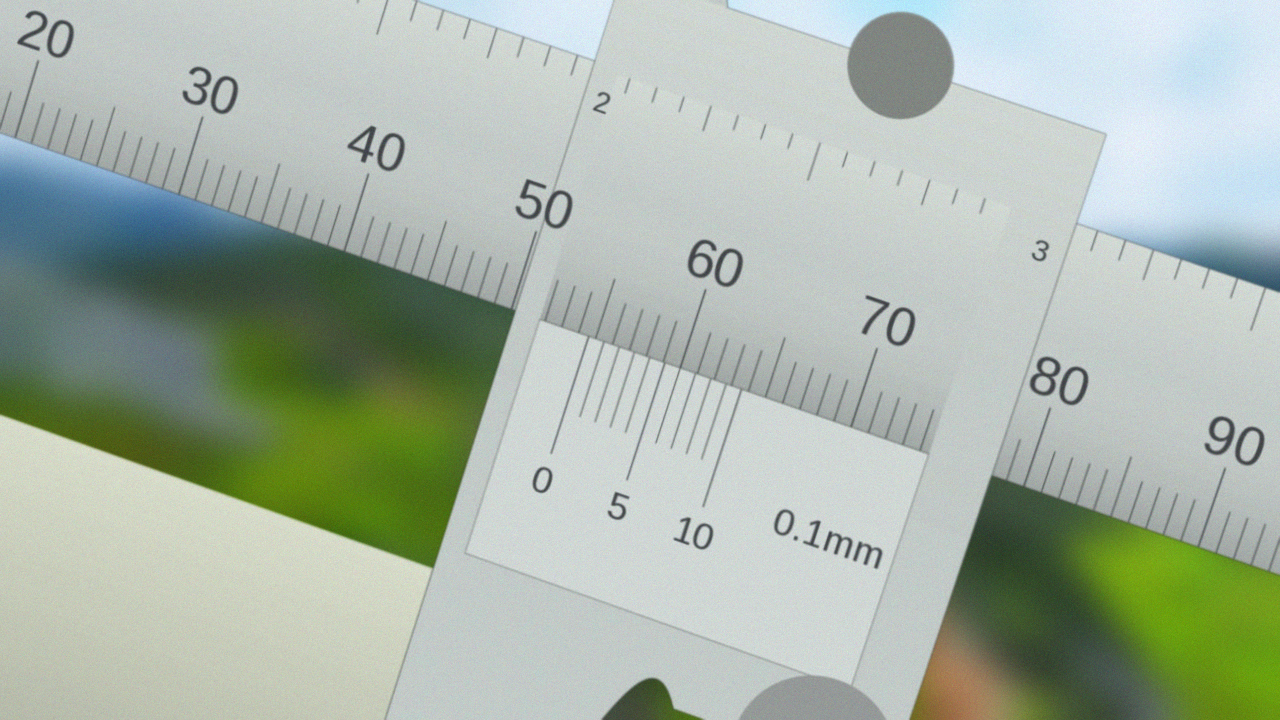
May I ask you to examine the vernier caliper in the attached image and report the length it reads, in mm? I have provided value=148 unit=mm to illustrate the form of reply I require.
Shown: value=54.6 unit=mm
